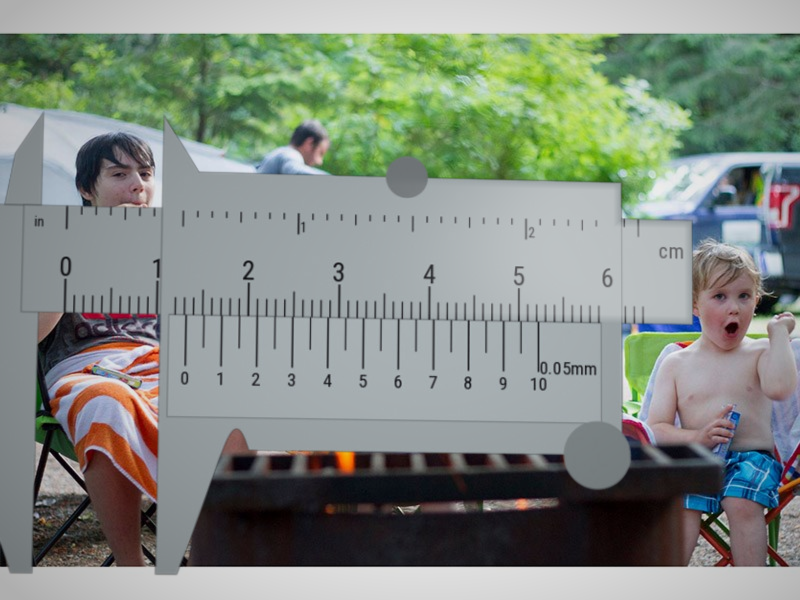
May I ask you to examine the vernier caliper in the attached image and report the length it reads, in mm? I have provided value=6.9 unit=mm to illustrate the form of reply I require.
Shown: value=13.2 unit=mm
